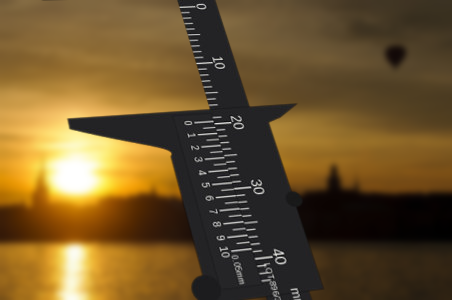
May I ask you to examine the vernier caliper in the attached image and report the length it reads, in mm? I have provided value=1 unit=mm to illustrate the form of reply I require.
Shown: value=19.6 unit=mm
